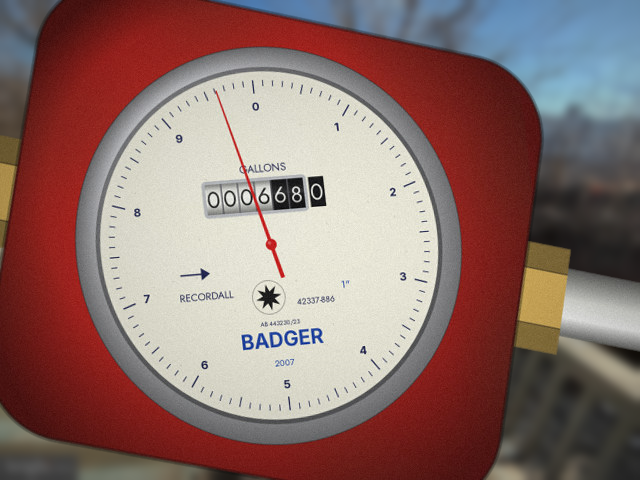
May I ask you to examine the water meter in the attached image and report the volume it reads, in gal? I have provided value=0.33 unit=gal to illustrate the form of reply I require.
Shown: value=6679.6 unit=gal
